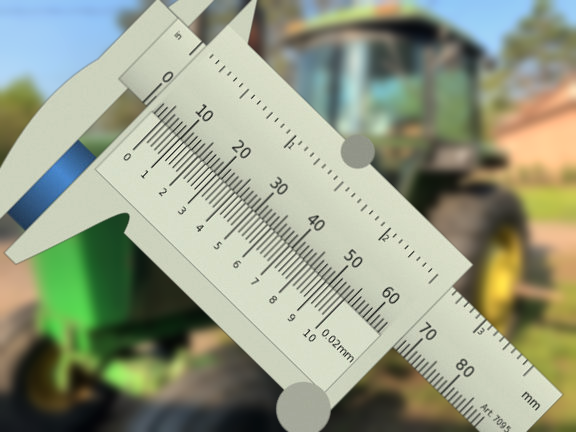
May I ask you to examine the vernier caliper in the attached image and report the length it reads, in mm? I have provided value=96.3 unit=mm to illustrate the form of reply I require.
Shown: value=5.0 unit=mm
